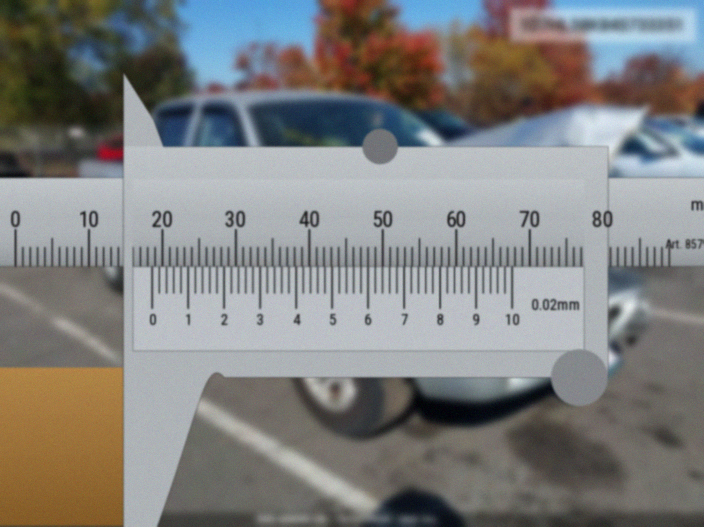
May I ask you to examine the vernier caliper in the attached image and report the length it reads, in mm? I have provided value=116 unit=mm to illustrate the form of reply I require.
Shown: value=18.6 unit=mm
